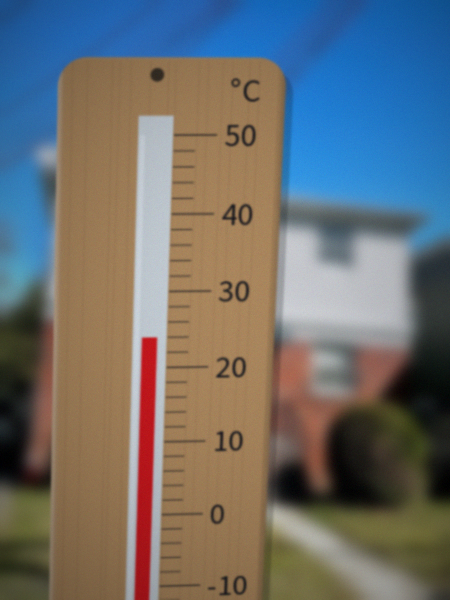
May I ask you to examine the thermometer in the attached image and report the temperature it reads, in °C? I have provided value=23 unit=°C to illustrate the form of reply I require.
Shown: value=24 unit=°C
